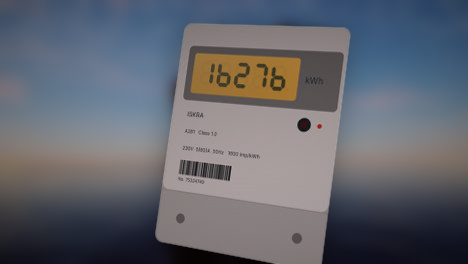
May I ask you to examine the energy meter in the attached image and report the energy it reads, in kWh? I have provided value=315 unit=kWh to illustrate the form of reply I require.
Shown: value=16276 unit=kWh
